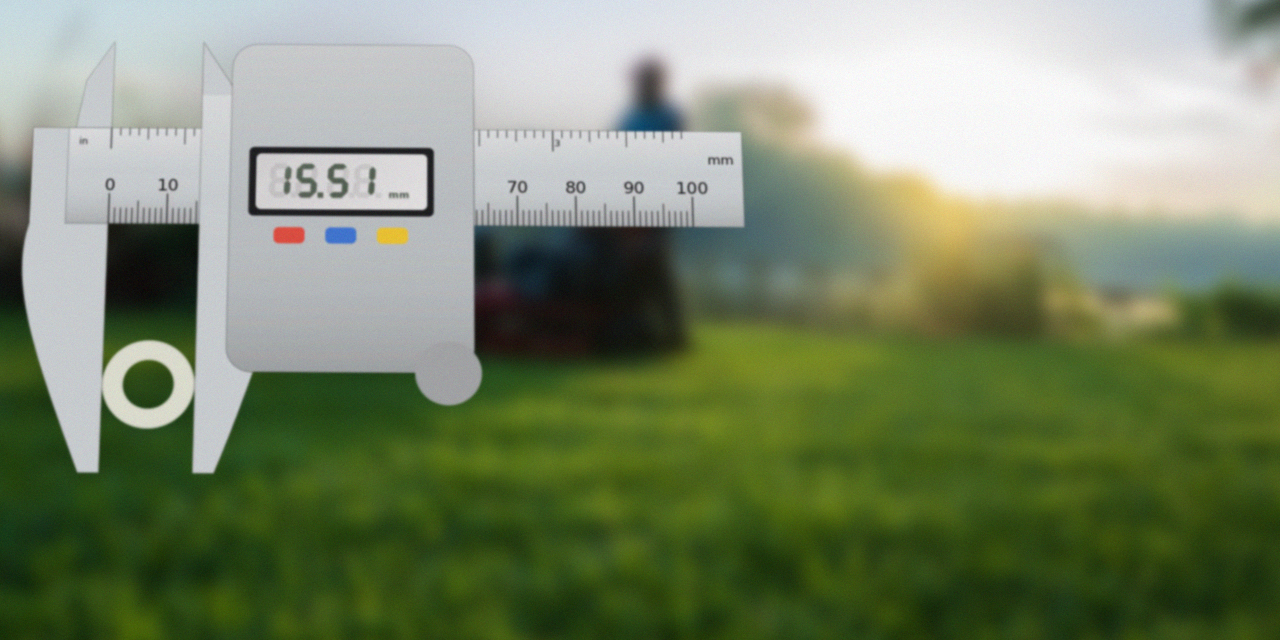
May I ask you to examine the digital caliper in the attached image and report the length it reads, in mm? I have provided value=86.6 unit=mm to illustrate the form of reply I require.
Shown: value=15.51 unit=mm
